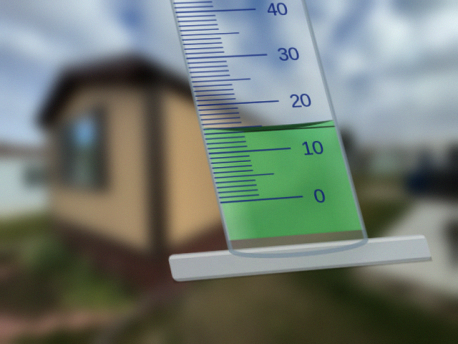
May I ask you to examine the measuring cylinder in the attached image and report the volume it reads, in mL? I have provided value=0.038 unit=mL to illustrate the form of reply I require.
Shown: value=14 unit=mL
